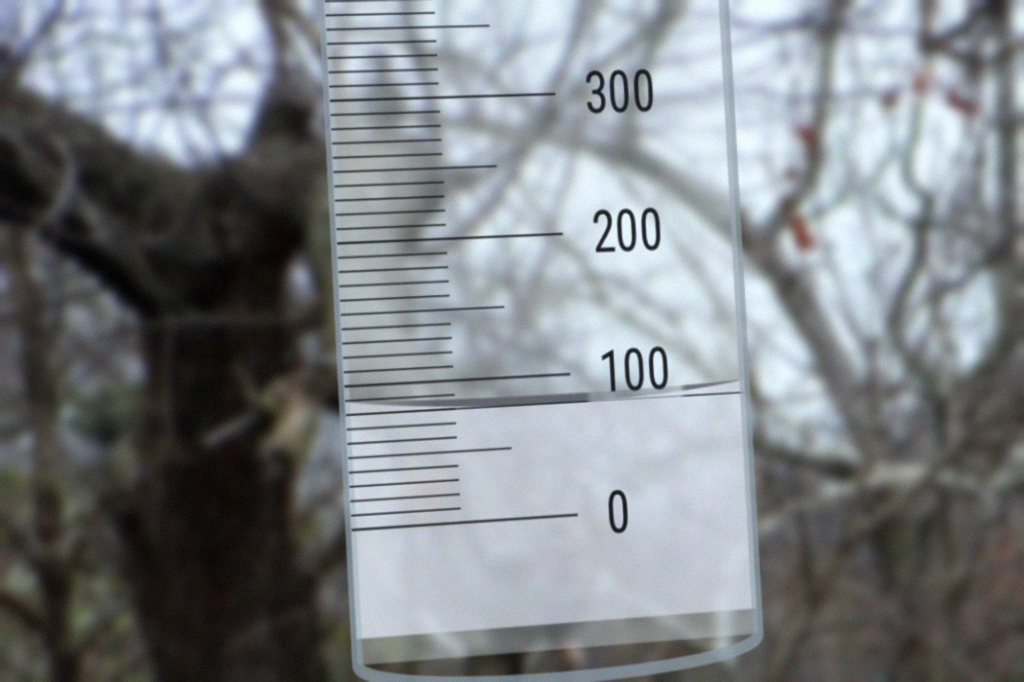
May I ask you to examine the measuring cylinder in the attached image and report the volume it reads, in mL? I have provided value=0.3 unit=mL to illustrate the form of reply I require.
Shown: value=80 unit=mL
